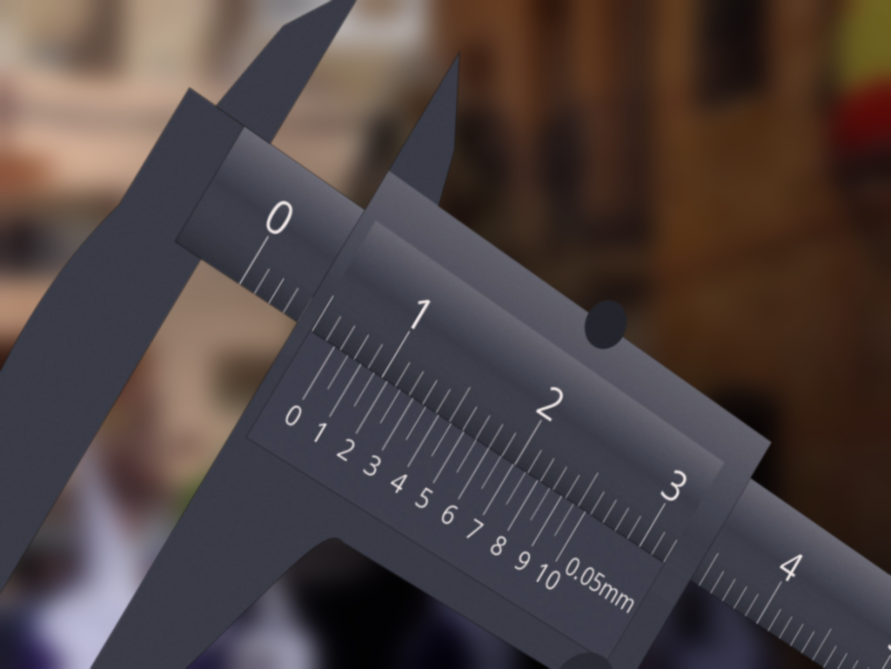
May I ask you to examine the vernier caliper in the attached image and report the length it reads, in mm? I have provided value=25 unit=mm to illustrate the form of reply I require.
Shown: value=6.6 unit=mm
